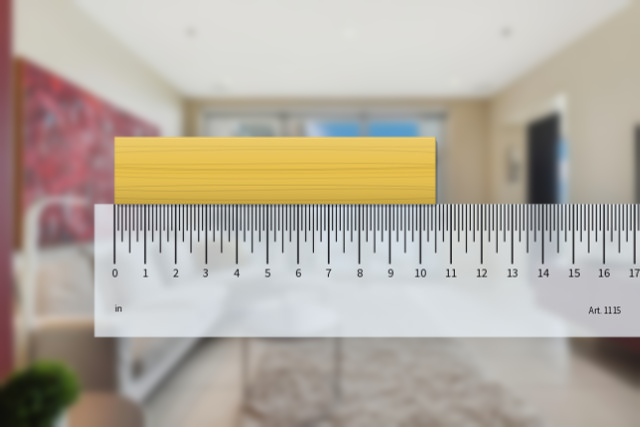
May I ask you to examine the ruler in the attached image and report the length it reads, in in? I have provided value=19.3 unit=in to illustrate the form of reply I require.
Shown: value=10.5 unit=in
